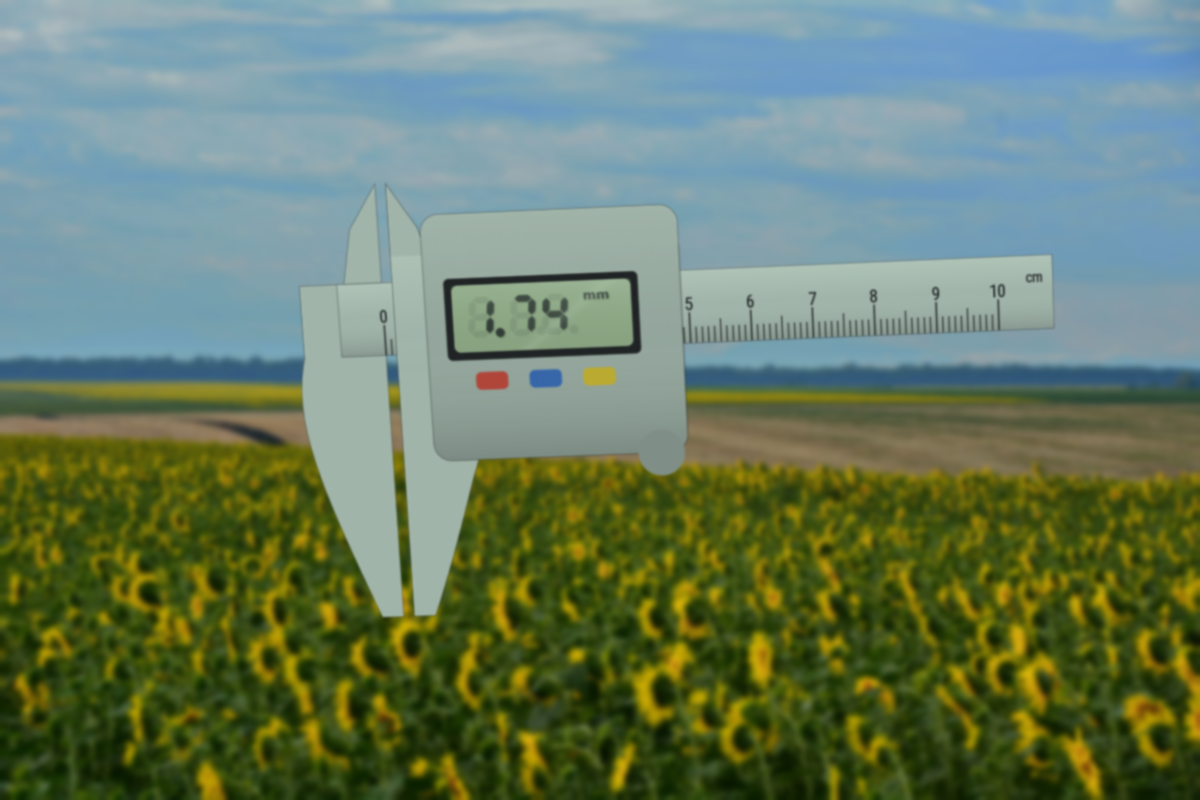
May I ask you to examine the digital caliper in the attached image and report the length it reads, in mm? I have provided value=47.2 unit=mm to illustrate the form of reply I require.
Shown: value=1.74 unit=mm
